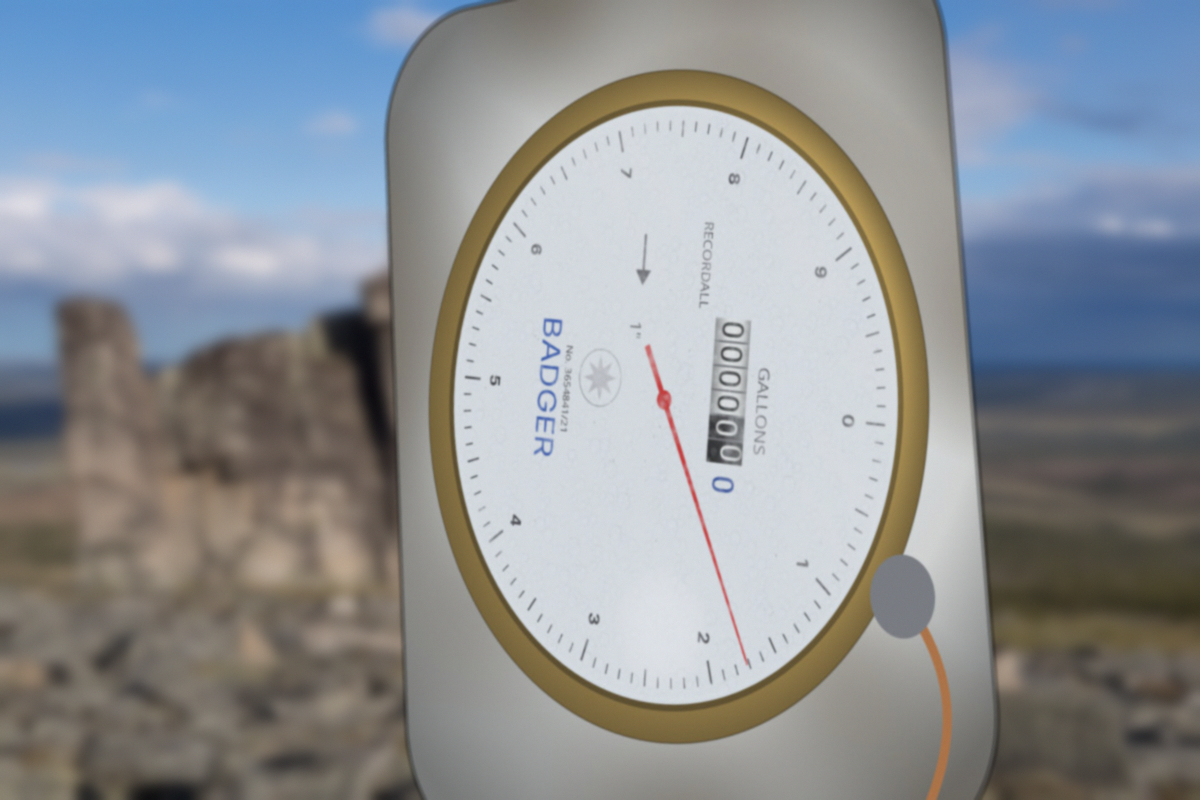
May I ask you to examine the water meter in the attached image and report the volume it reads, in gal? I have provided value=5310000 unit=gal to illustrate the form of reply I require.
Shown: value=1.7 unit=gal
